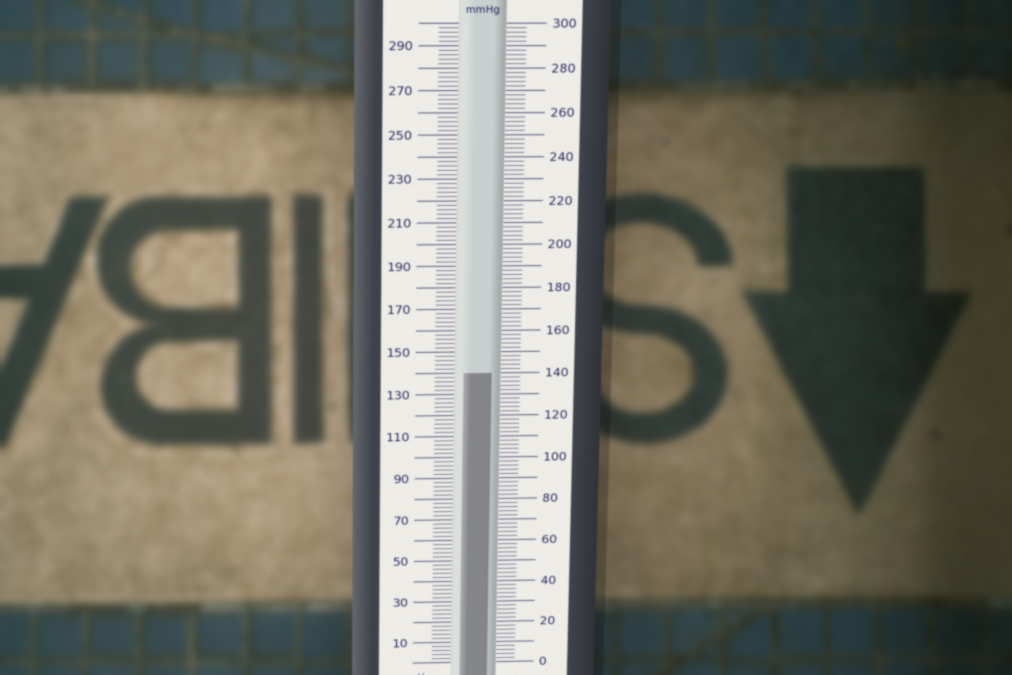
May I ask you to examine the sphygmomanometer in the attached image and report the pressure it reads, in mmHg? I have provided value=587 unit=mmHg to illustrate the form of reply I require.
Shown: value=140 unit=mmHg
